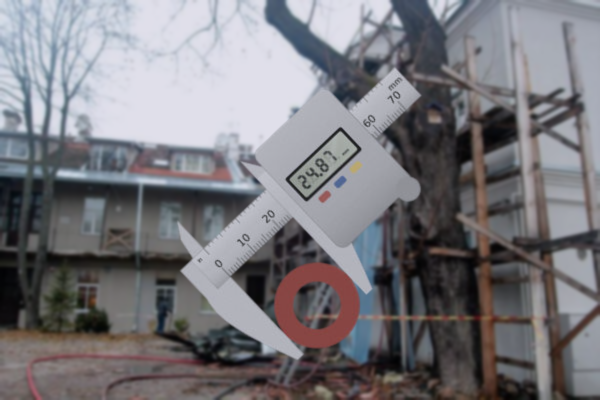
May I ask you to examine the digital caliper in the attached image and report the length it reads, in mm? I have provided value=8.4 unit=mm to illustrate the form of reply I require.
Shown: value=24.87 unit=mm
